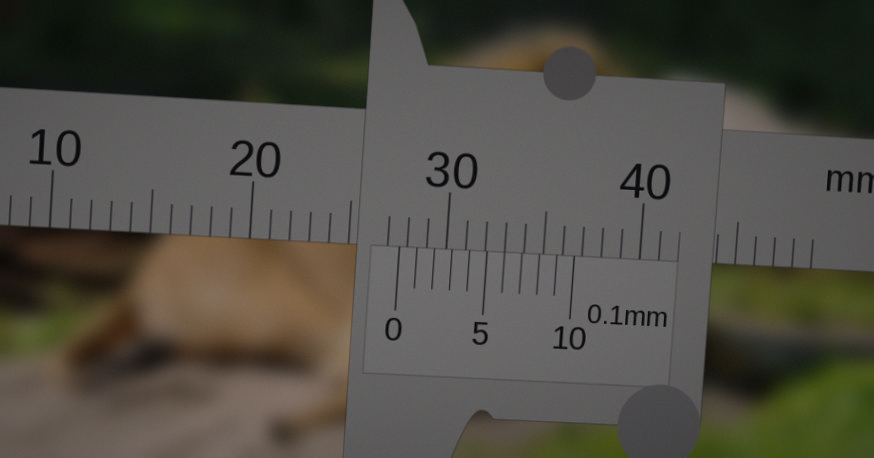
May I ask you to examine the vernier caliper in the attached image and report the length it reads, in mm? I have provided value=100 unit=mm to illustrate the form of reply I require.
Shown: value=27.6 unit=mm
